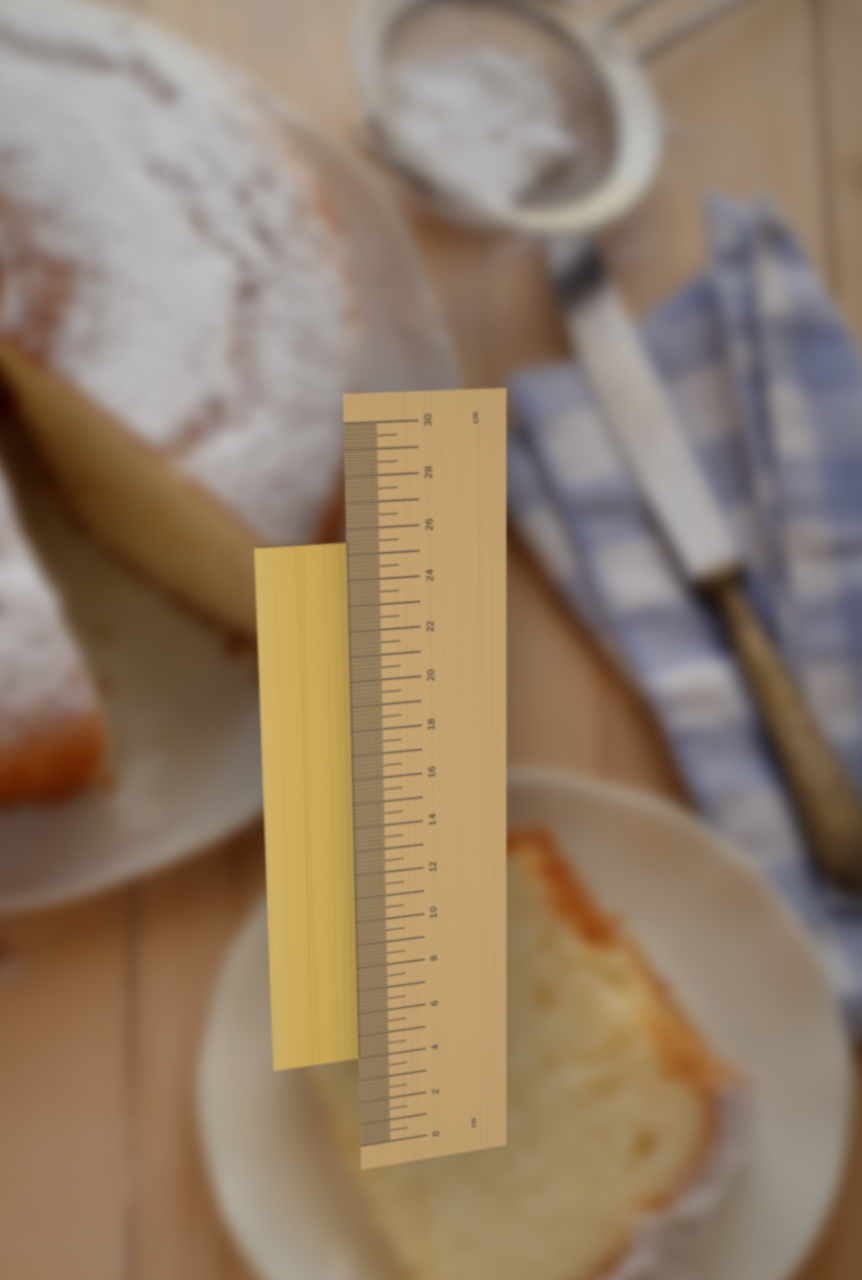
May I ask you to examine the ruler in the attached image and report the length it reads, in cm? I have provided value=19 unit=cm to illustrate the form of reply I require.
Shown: value=21.5 unit=cm
